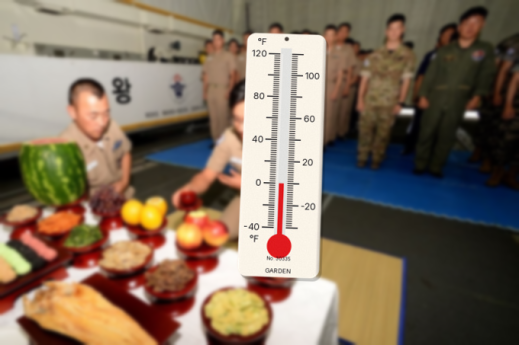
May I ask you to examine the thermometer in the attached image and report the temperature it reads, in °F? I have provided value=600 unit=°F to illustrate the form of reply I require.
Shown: value=0 unit=°F
